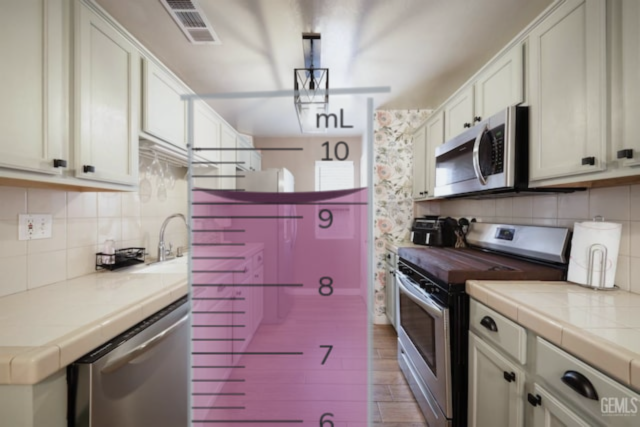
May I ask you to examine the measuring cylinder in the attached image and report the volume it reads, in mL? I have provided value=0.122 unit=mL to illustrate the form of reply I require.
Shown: value=9.2 unit=mL
